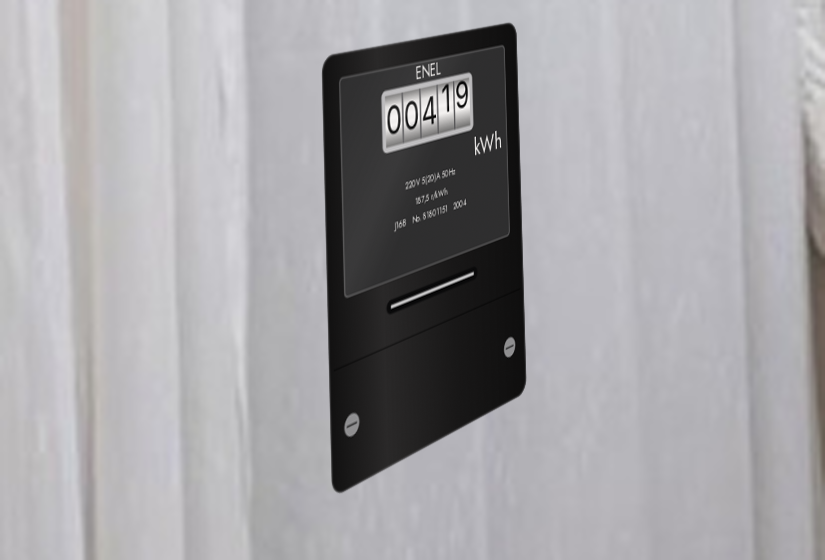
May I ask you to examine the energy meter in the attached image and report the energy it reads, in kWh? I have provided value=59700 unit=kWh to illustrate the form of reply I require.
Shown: value=419 unit=kWh
